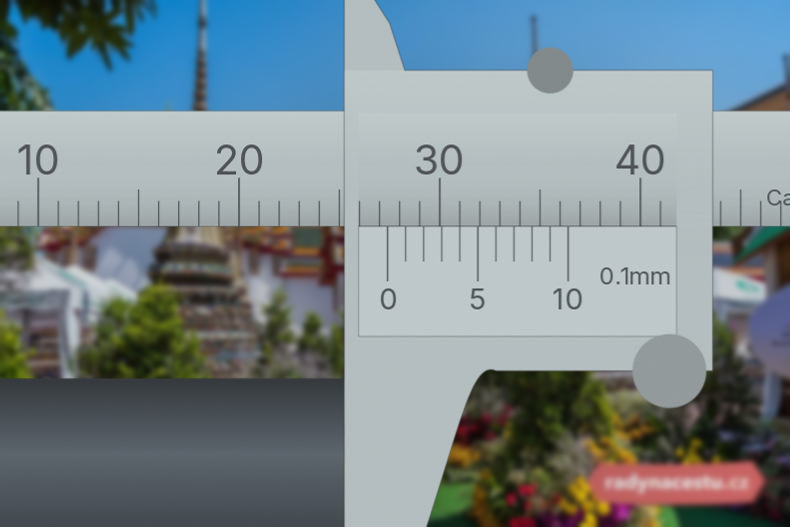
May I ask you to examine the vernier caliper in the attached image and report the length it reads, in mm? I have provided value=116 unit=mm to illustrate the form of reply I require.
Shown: value=27.4 unit=mm
